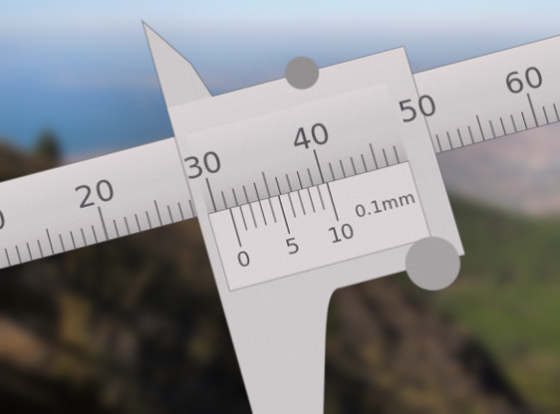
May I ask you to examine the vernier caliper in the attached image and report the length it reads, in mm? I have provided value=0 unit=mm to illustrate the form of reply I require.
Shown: value=31.3 unit=mm
